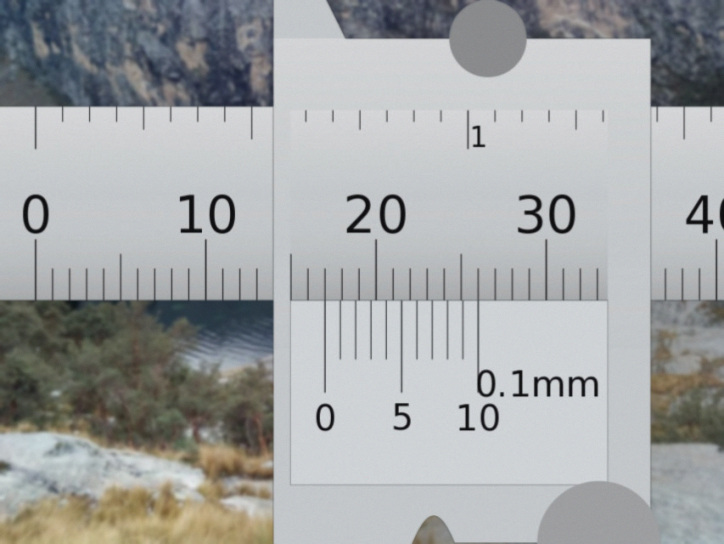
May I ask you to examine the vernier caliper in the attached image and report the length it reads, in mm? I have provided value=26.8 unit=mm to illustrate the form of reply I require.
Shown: value=17.0 unit=mm
